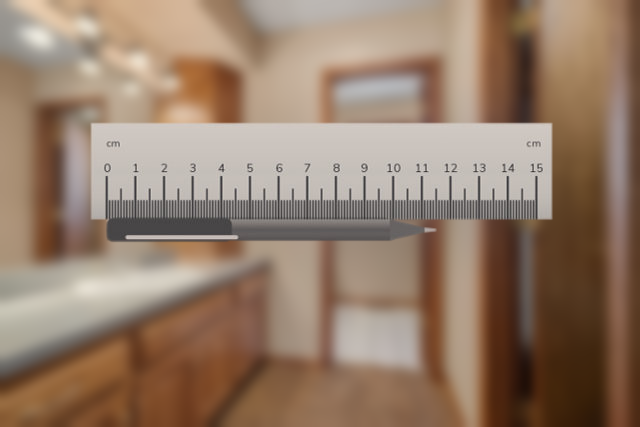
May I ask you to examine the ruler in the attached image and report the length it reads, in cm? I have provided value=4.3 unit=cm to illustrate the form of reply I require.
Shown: value=11.5 unit=cm
